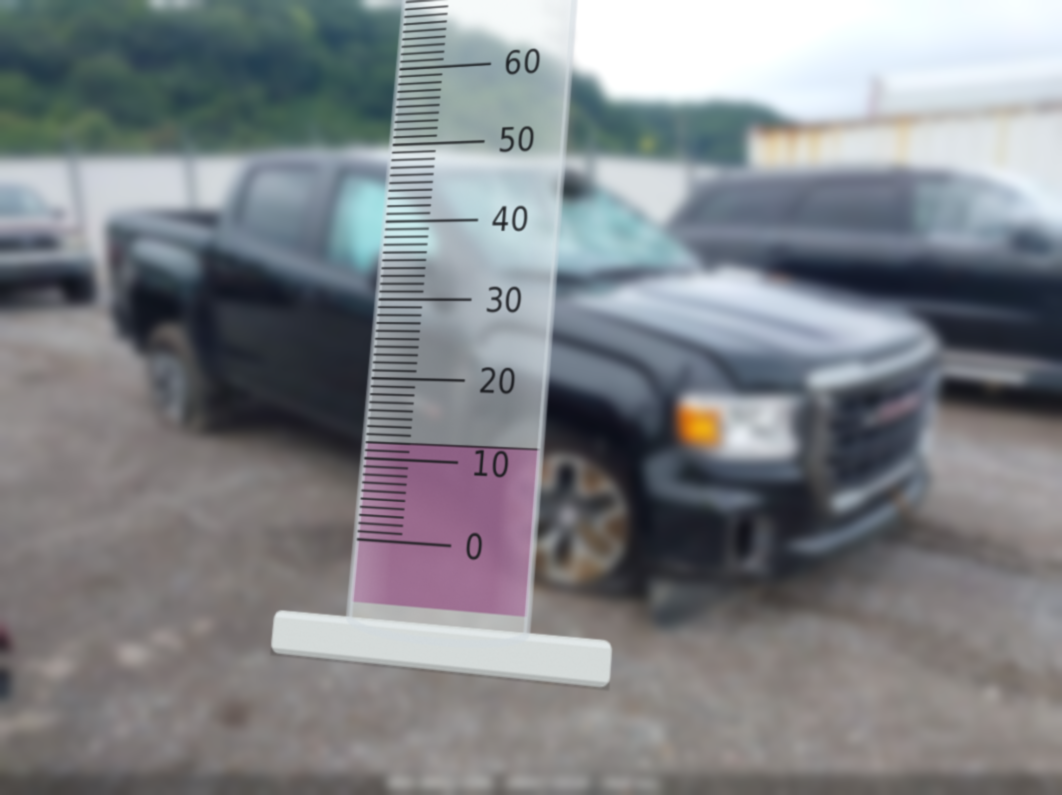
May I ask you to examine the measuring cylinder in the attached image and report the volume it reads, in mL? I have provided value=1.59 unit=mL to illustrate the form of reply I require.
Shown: value=12 unit=mL
